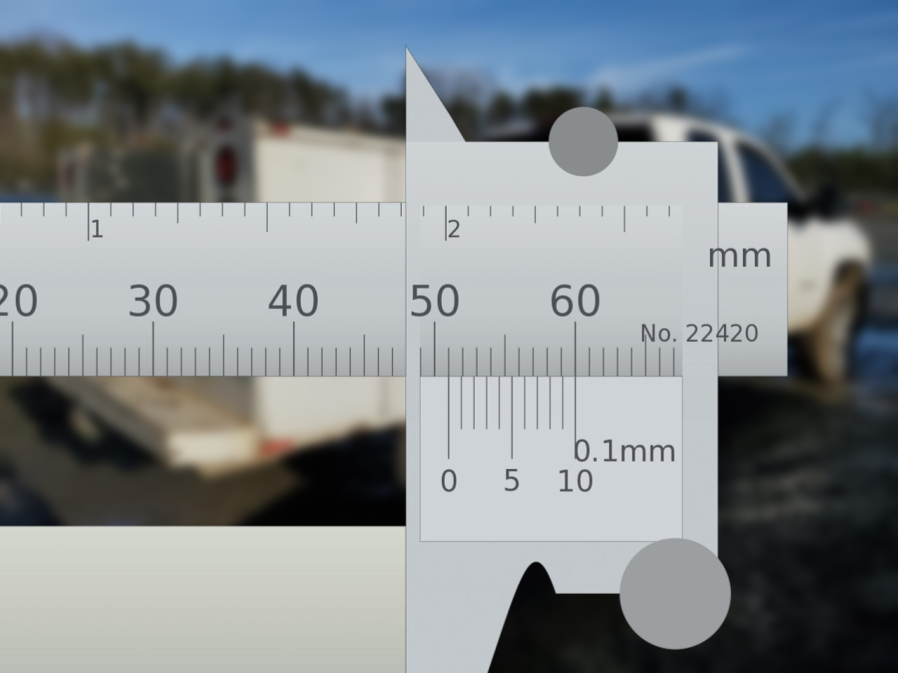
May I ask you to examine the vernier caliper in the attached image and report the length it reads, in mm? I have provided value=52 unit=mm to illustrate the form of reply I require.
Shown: value=51.0 unit=mm
